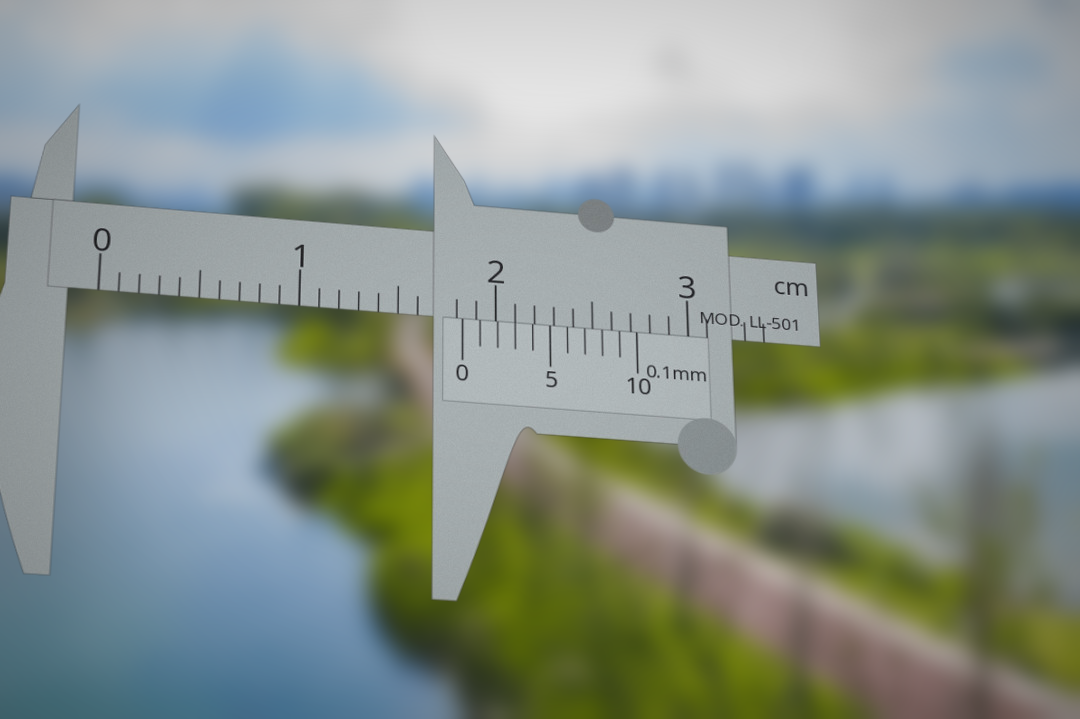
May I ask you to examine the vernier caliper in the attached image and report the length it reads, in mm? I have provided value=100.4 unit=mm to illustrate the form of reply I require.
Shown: value=18.3 unit=mm
